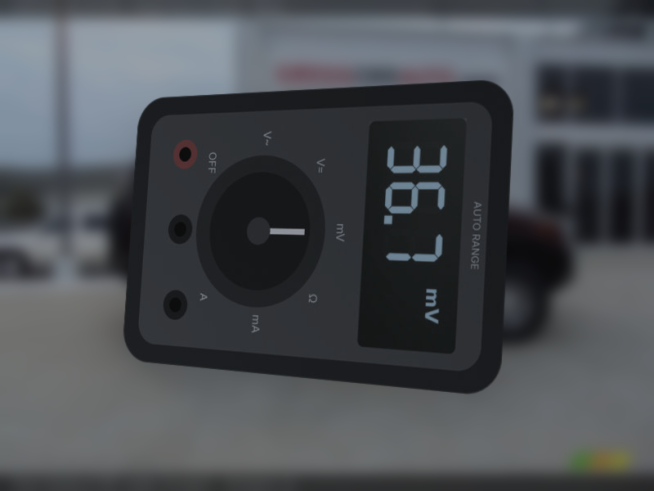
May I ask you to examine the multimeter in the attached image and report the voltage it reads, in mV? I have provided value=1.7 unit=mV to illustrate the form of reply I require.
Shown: value=36.7 unit=mV
